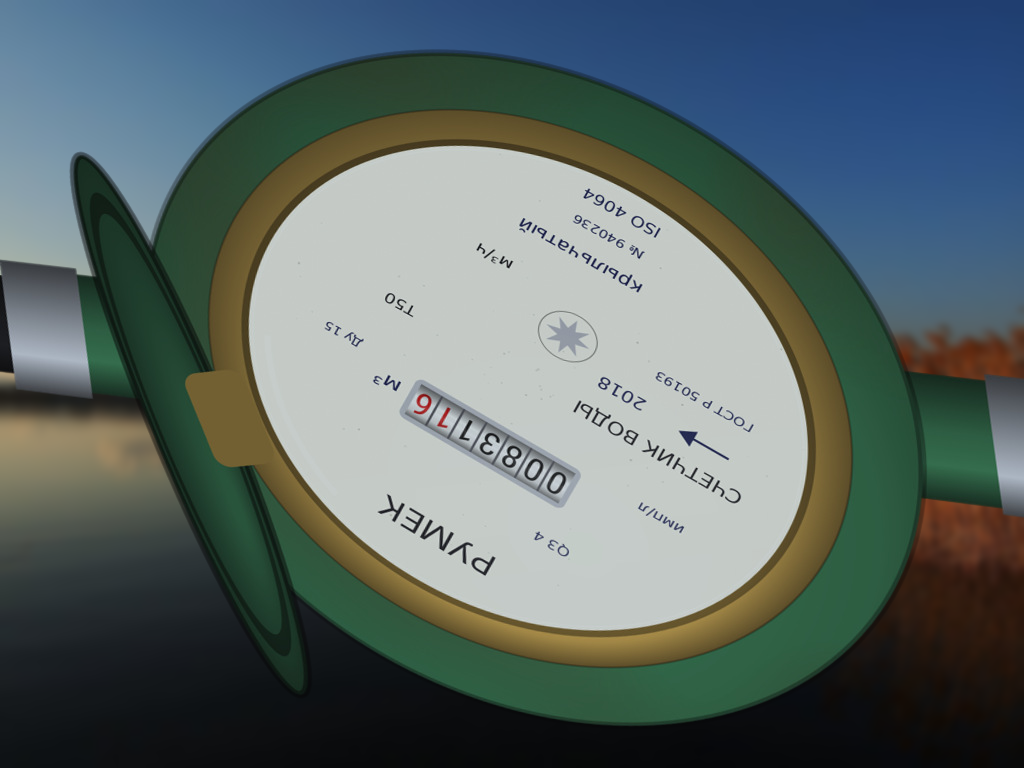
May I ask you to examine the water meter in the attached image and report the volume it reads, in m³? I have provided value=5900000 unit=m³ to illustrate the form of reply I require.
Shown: value=831.16 unit=m³
